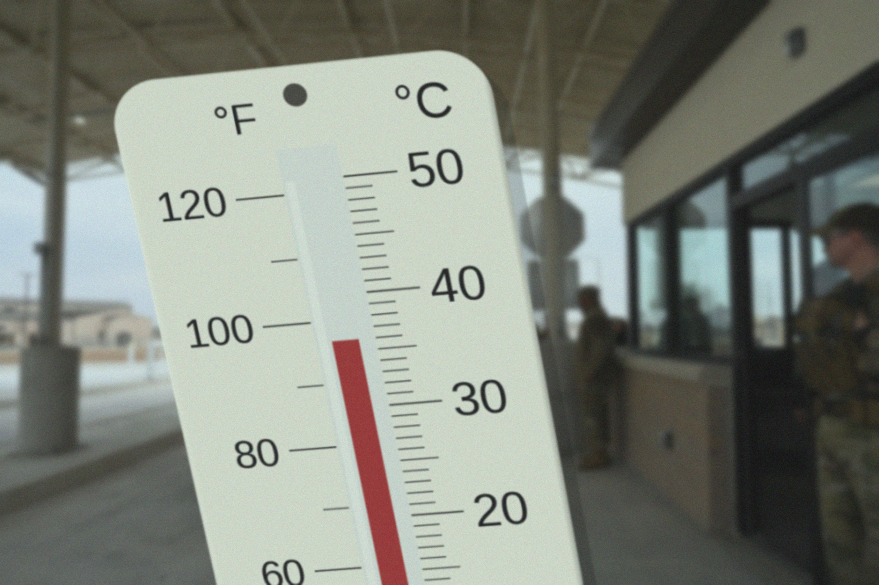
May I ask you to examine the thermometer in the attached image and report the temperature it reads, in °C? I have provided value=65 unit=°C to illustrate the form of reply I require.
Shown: value=36 unit=°C
